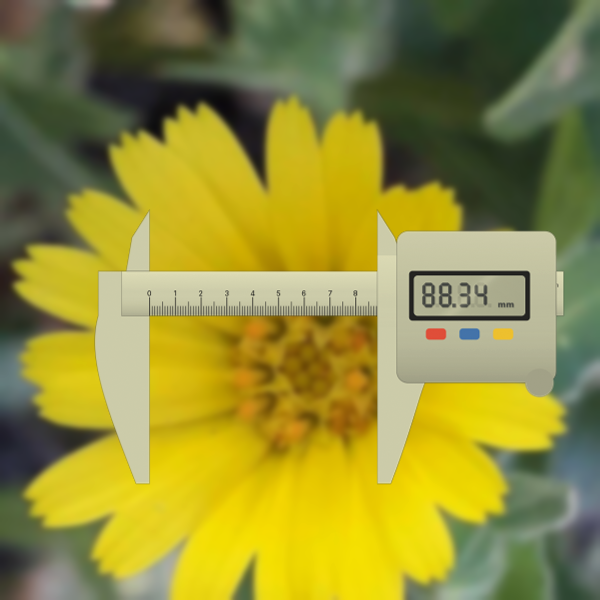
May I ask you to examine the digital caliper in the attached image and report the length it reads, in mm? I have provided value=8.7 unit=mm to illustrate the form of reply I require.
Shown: value=88.34 unit=mm
